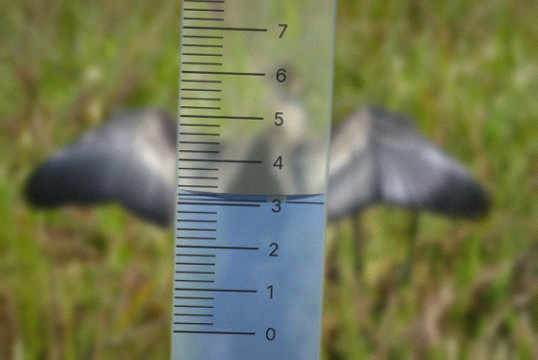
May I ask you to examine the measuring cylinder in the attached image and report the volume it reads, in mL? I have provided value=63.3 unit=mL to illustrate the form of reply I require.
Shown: value=3.1 unit=mL
